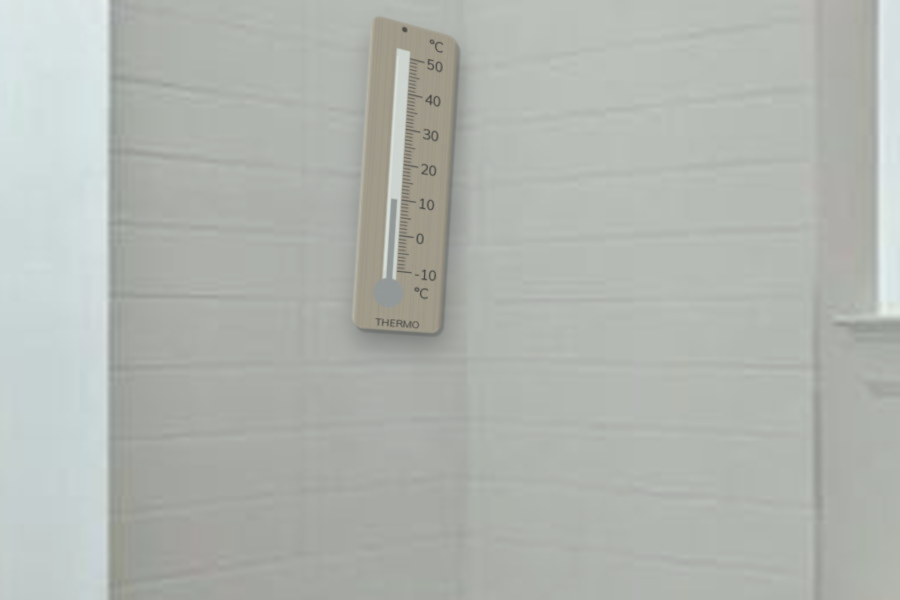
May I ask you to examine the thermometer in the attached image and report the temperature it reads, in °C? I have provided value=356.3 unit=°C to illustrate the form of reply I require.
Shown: value=10 unit=°C
